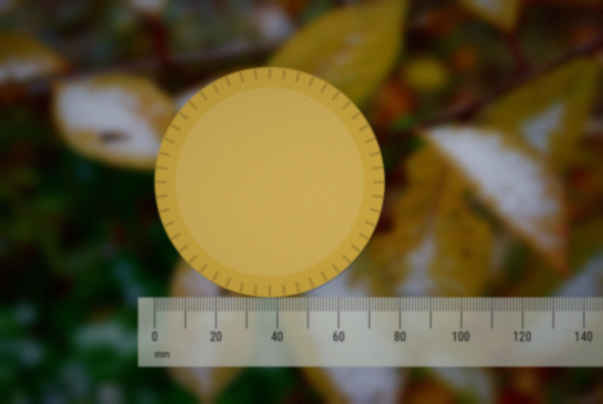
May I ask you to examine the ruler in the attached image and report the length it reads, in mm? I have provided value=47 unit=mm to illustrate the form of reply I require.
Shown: value=75 unit=mm
